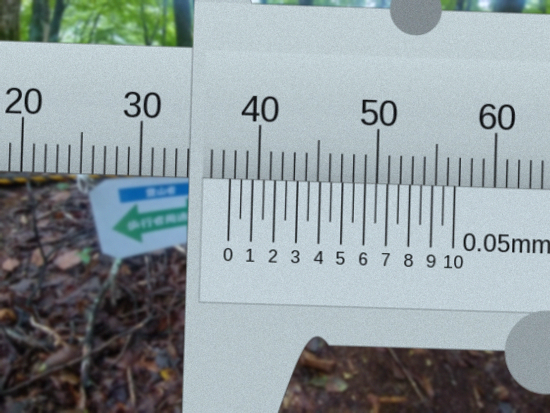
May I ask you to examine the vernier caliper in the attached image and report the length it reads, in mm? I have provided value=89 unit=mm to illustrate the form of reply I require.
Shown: value=37.6 unit=mm
